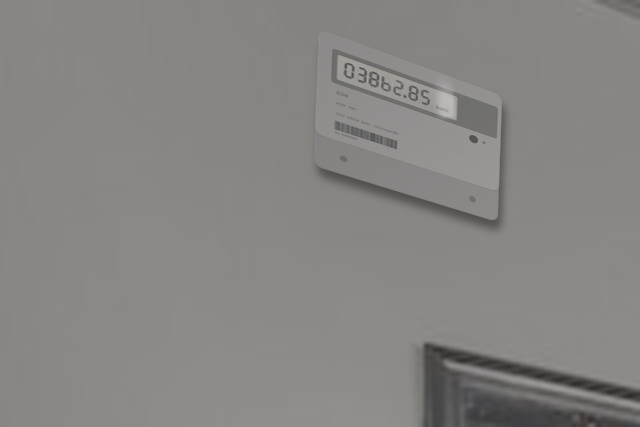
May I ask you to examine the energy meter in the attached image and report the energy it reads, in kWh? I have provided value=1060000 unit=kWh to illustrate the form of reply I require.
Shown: value=3862.85 unit=kWh
